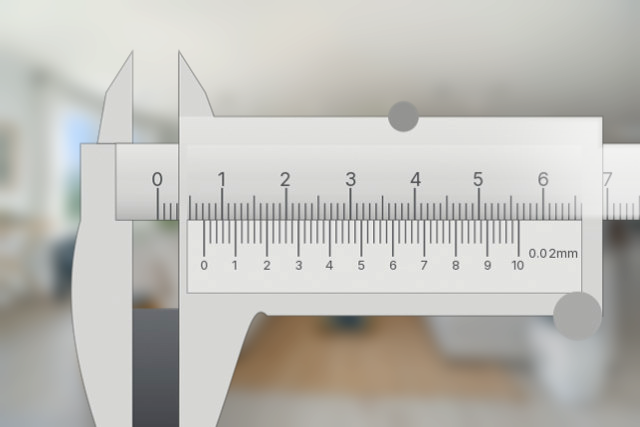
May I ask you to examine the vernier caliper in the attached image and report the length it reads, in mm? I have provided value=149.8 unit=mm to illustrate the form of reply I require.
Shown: value=7.2 unit=mm
